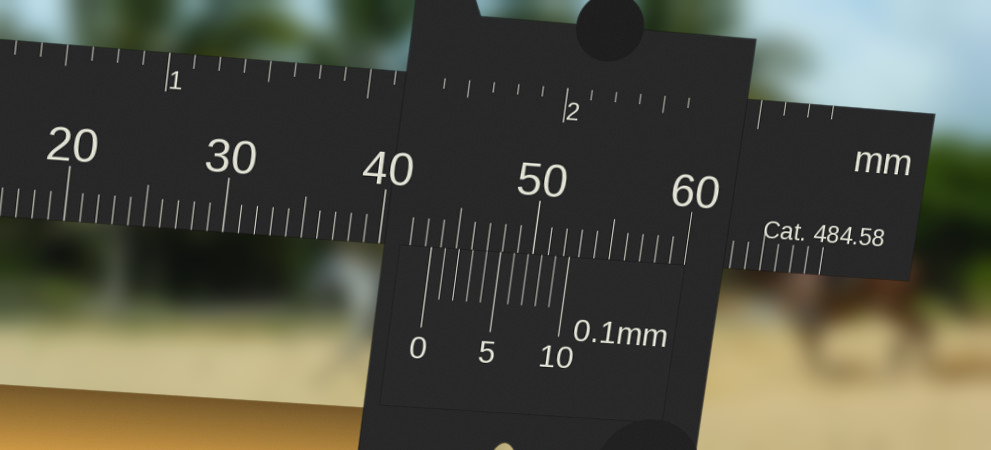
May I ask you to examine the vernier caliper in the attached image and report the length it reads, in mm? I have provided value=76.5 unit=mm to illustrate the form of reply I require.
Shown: value=43.4 unit=mm
